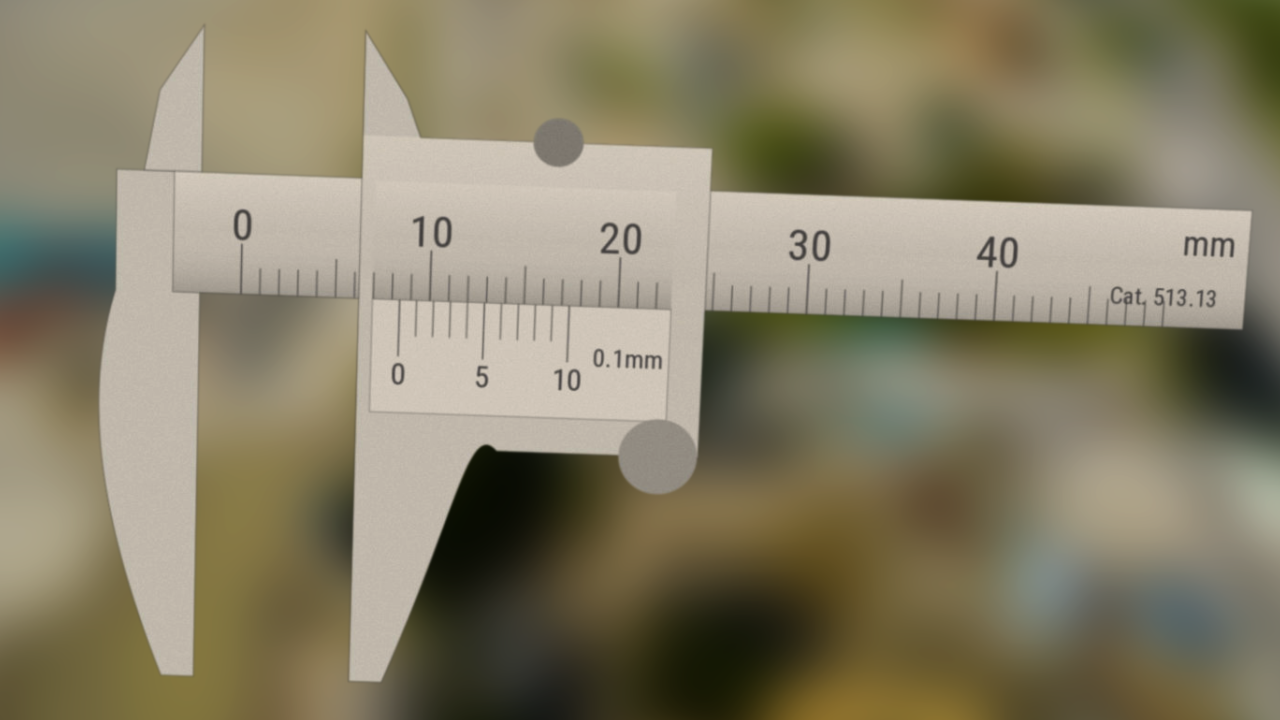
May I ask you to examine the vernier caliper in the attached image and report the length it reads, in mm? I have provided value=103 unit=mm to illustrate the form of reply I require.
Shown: value=8.4 unit=mm
